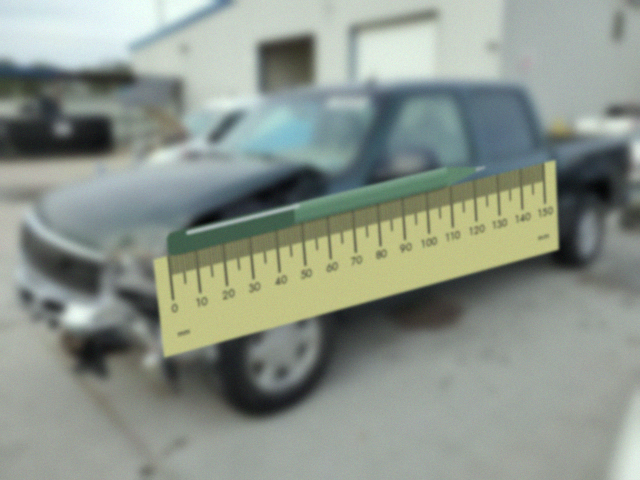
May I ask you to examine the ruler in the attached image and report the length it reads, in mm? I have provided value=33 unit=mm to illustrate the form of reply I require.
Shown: value=125 unit=mm
